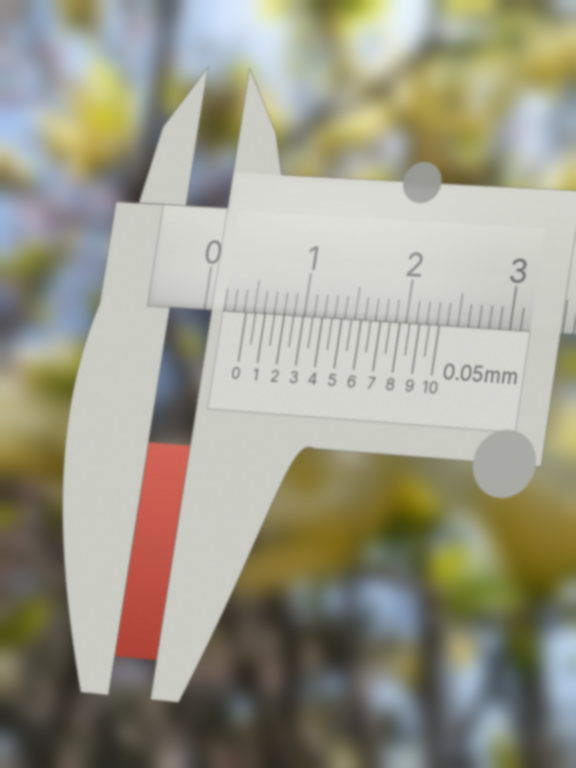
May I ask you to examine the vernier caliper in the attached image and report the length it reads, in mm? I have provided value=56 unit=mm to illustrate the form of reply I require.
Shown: value=4.2 unit=mm
